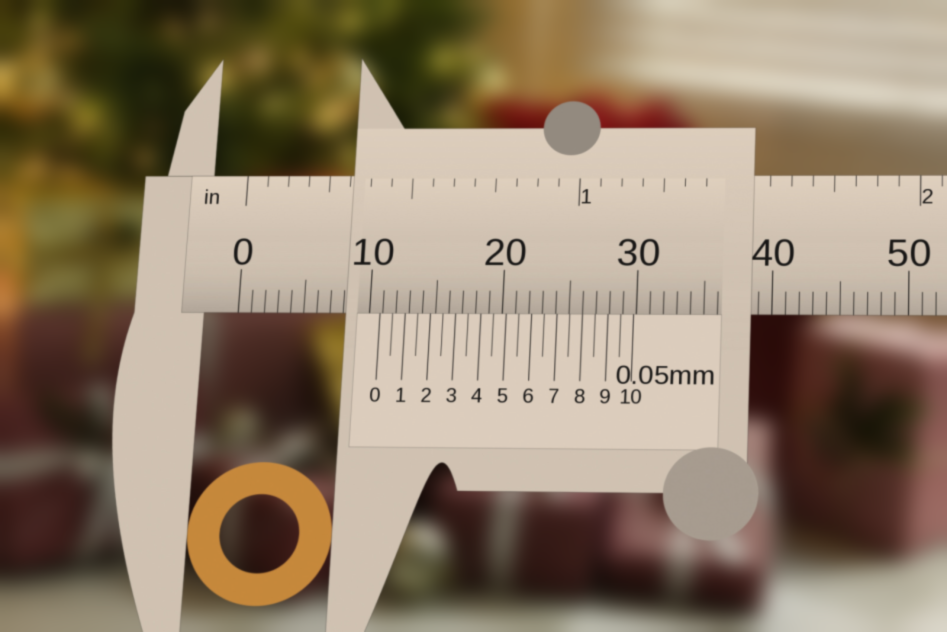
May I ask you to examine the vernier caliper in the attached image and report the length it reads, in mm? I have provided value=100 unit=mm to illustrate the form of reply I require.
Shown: value=10.8 unit=mm
